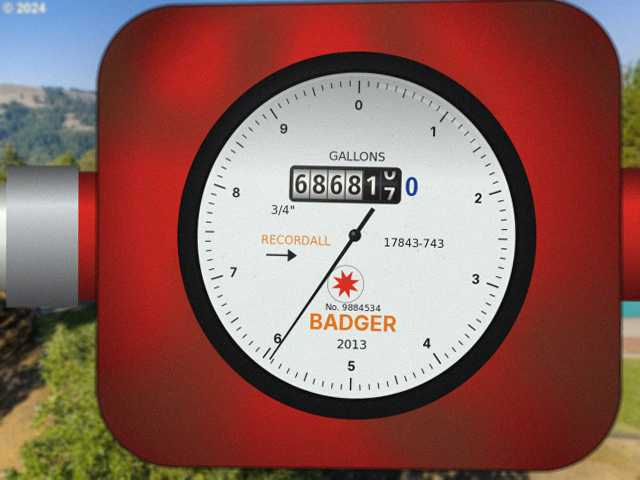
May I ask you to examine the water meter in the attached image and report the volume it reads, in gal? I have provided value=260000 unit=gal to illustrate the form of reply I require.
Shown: value=6868165.9 unit=gal
